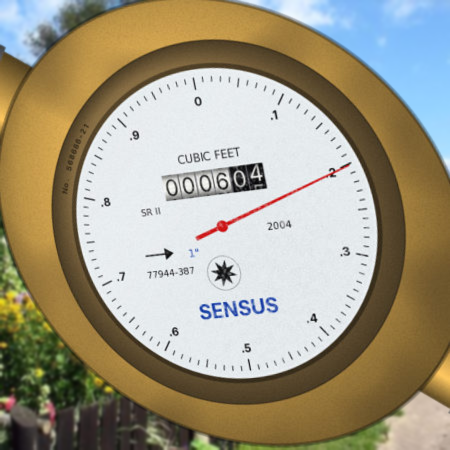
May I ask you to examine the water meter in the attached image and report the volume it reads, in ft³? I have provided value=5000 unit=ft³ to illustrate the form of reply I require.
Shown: value=604.20 unit=ft³
